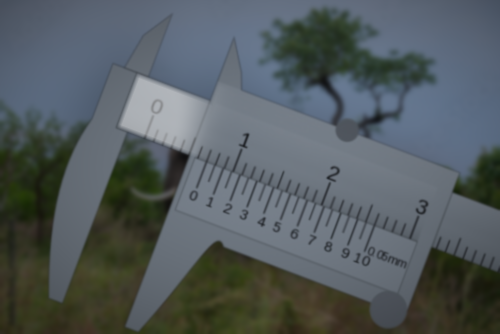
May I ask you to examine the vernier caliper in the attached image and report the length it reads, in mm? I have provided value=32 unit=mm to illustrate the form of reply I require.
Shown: value=7.0 unit=mm
